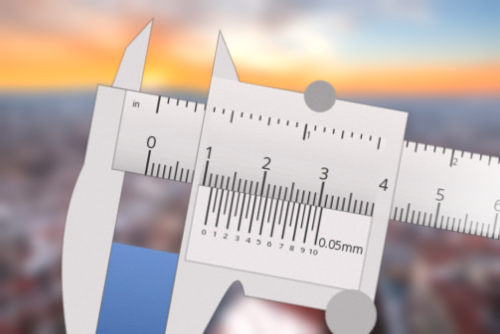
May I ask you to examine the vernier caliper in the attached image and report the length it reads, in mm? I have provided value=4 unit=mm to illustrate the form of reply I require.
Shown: value=11.5 unit=mm
